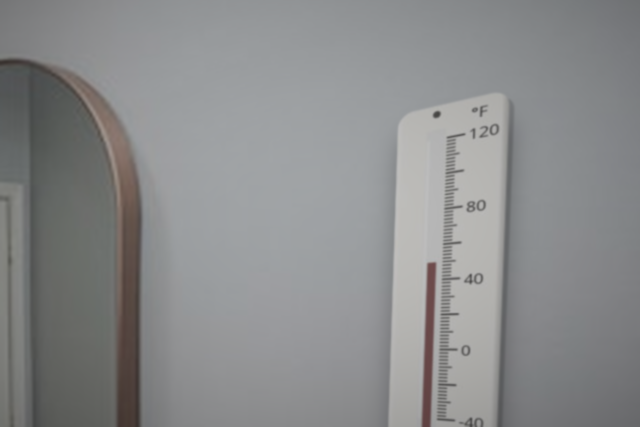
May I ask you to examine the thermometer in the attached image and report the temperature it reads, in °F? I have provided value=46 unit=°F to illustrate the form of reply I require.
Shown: value=50 unit=°F
